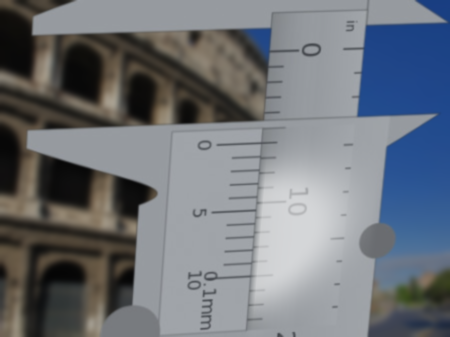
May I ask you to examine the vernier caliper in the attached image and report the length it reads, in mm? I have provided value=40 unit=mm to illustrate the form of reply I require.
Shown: value=6.0 unit=mm
